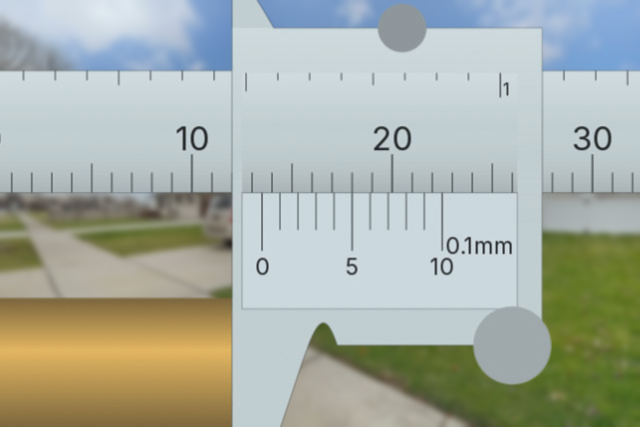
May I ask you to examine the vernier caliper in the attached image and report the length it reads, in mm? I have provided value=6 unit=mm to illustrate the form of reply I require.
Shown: value=13.5 unit=mm
